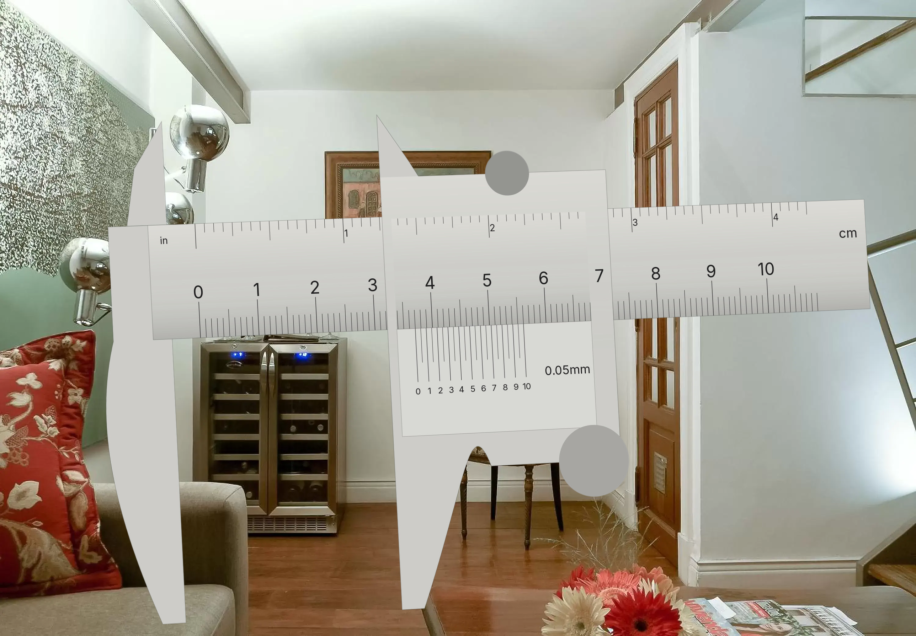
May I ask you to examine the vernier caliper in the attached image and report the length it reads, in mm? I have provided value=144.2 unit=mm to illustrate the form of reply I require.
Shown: value=37.0 unit=mm
